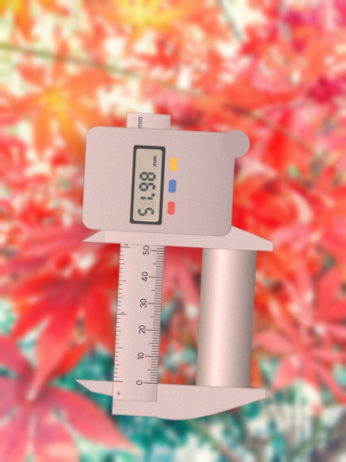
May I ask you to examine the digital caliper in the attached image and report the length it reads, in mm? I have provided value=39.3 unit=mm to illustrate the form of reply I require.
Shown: value=51.98 unit=mm
